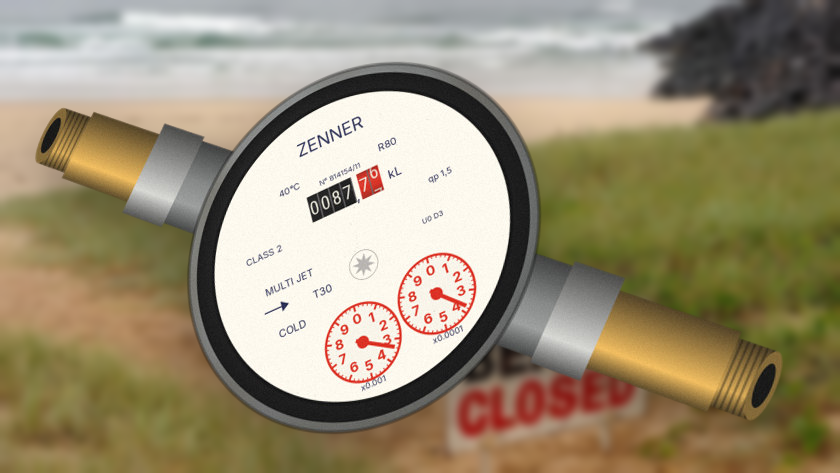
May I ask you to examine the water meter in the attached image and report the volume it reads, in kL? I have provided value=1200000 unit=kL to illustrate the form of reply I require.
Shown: value=87.7633 unit=kL
